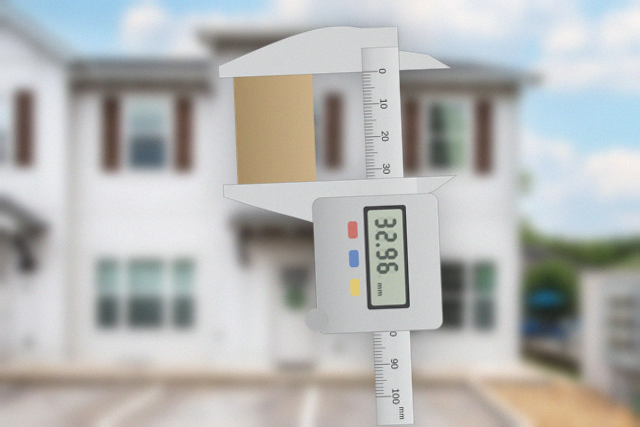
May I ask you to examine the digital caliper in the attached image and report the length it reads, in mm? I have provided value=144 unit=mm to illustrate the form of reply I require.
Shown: value=32.96 unit=mm
